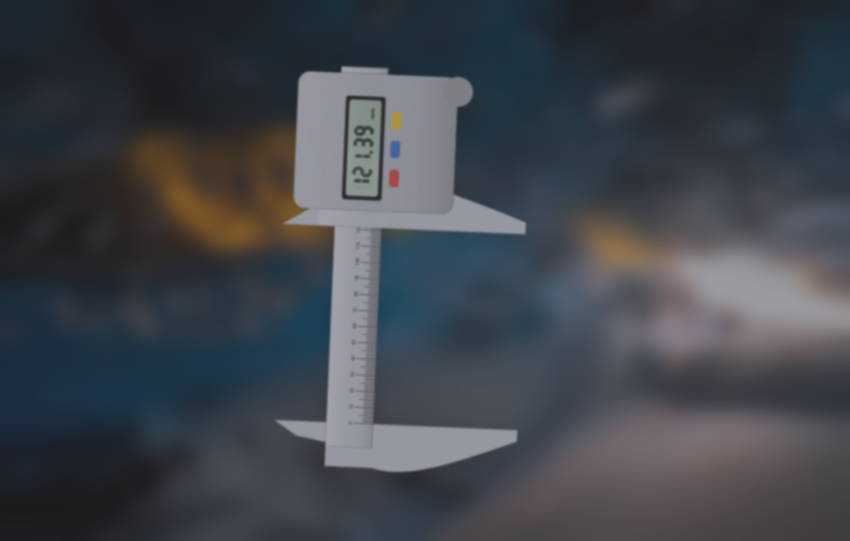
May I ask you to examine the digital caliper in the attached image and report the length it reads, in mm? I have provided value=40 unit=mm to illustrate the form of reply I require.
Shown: value=121.39 unit=mm
